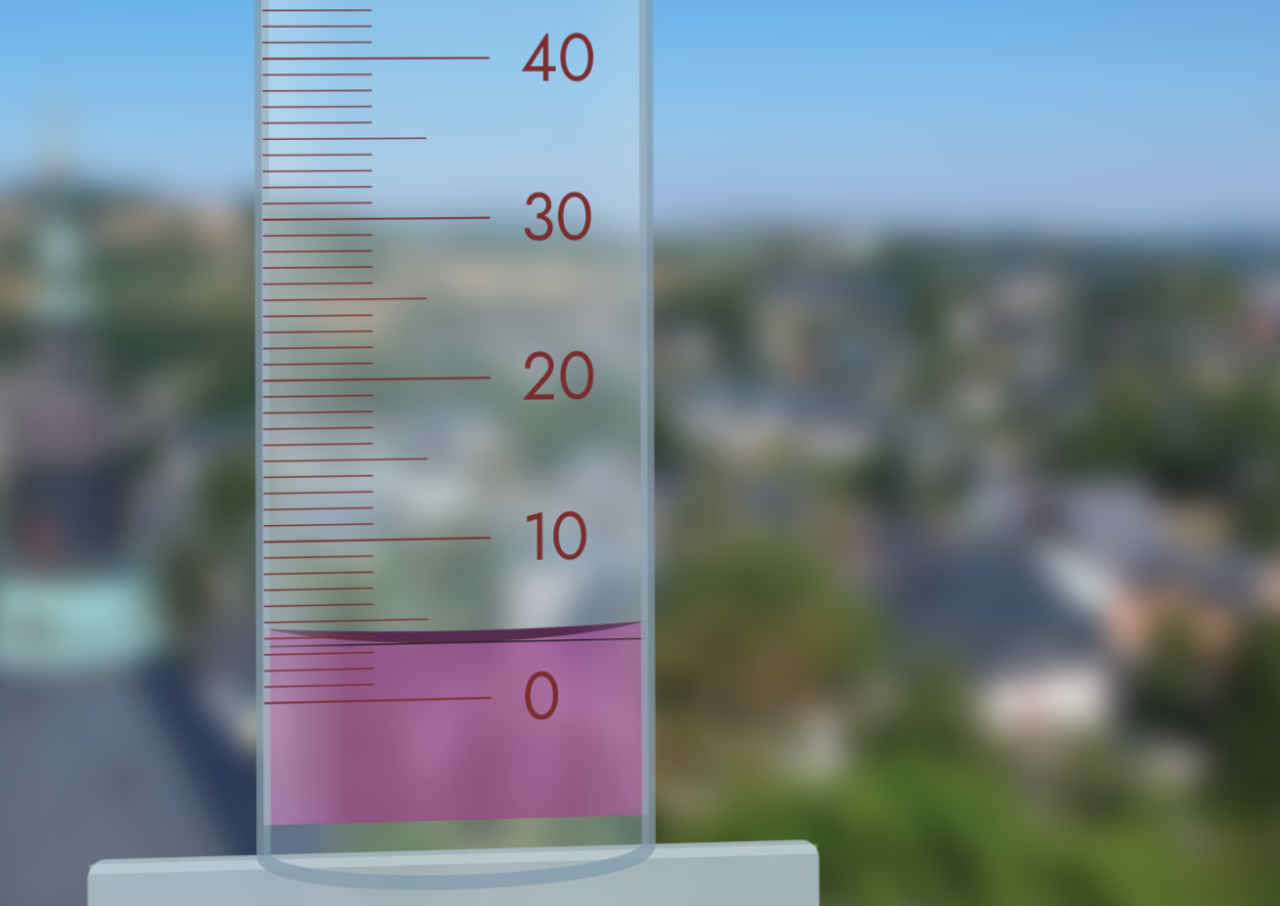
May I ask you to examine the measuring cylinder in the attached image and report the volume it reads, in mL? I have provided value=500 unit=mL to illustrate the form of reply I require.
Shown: value=3.5 unit=mL
